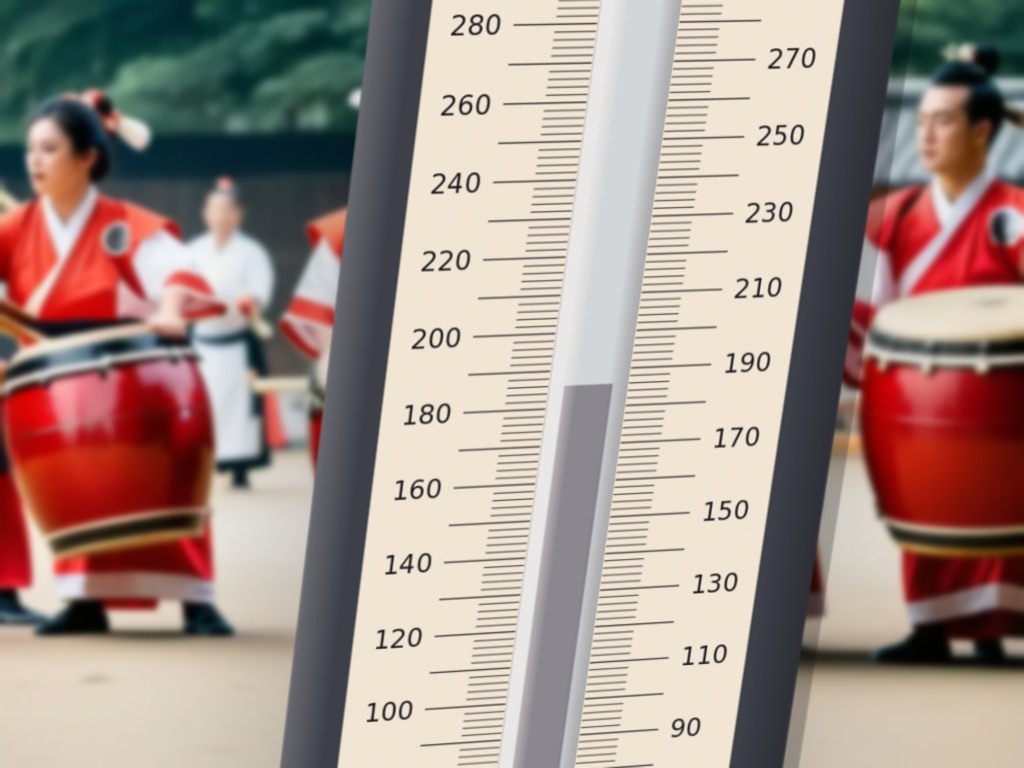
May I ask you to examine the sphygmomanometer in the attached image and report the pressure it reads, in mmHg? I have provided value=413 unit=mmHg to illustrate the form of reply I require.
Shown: value=186 unit=mmHg
